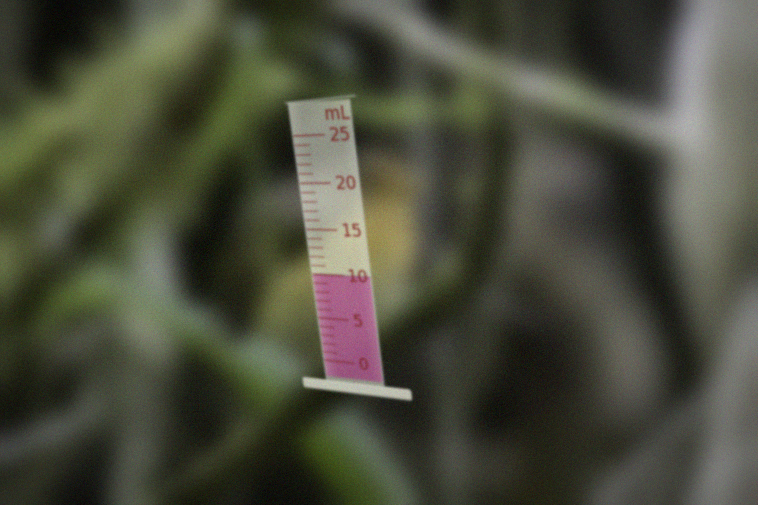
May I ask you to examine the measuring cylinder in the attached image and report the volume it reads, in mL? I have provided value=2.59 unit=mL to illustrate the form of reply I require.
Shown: value=10 unit=mL
